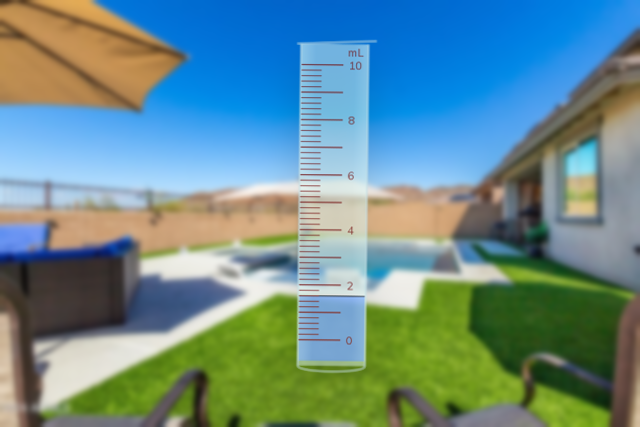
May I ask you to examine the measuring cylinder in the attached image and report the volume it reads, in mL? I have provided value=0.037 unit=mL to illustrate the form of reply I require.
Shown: value=1.6 unit=mL
